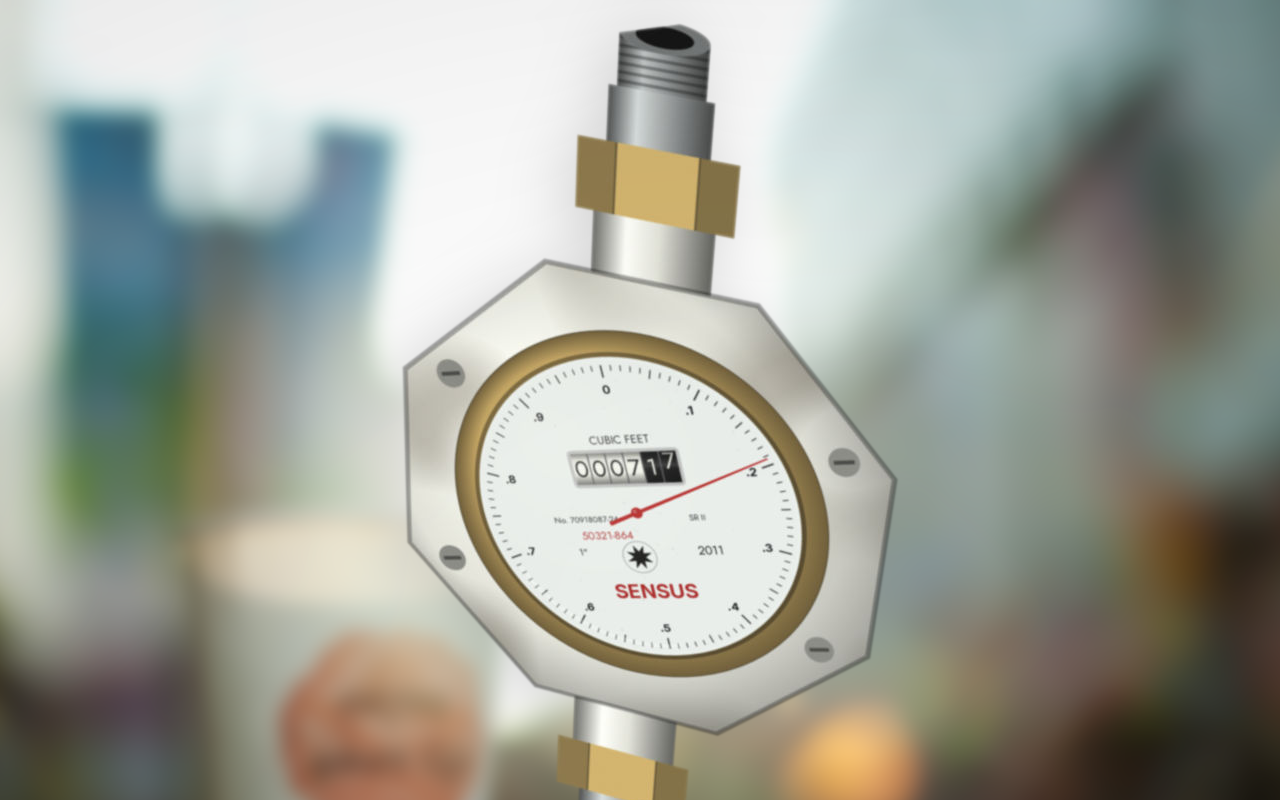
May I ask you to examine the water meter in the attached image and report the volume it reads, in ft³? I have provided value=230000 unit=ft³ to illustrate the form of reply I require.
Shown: value=717.19 unit=ft³
